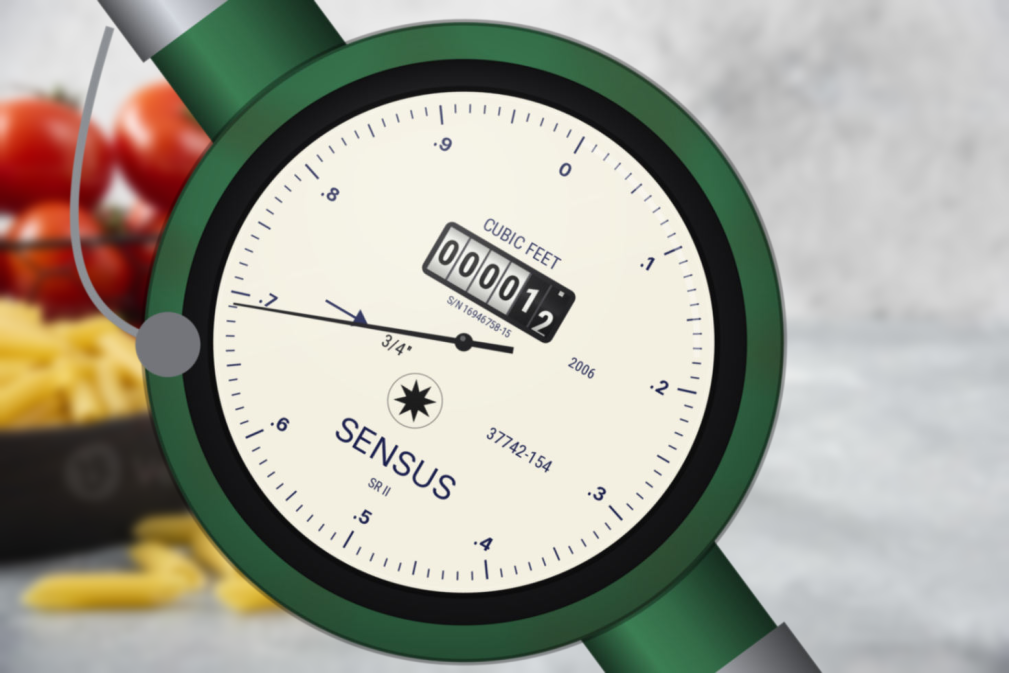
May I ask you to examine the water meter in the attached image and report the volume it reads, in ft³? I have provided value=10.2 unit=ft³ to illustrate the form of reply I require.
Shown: value=11.69 unit=ft³
